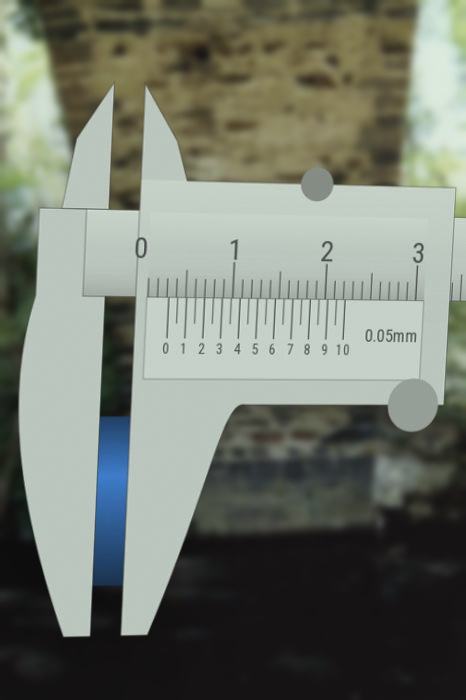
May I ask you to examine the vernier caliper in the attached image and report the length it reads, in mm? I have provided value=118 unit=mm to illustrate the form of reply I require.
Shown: value=3.2 unit=mm
